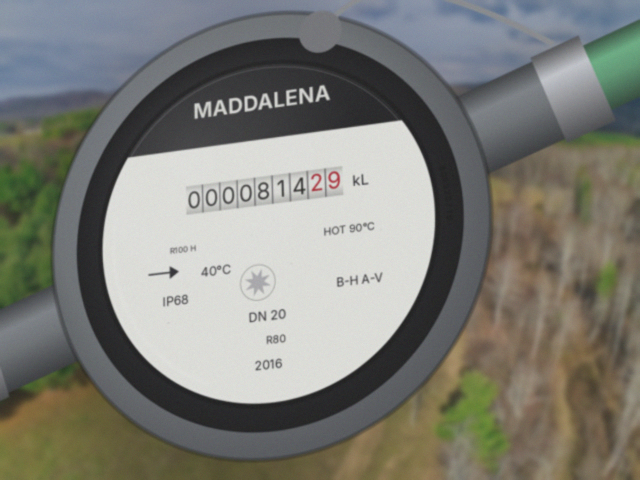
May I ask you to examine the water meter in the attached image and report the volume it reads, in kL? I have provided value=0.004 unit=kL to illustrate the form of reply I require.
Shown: value=814.29 unit=kL
